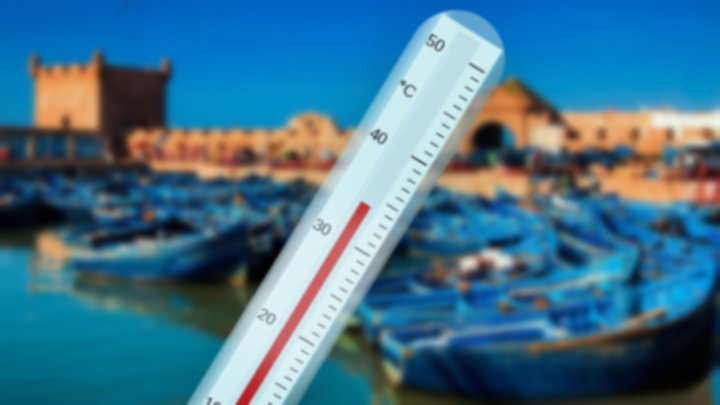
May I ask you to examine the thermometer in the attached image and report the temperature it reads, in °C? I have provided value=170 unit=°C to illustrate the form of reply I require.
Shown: value=34 unit=°C
